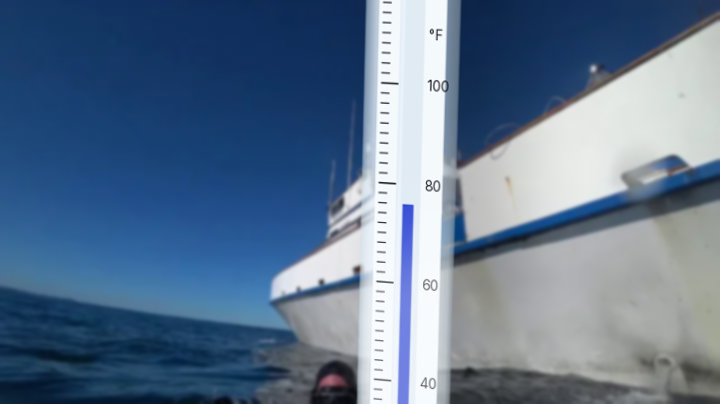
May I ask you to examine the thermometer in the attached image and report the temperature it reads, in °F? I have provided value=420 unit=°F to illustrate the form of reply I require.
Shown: value=76 unit=°F
